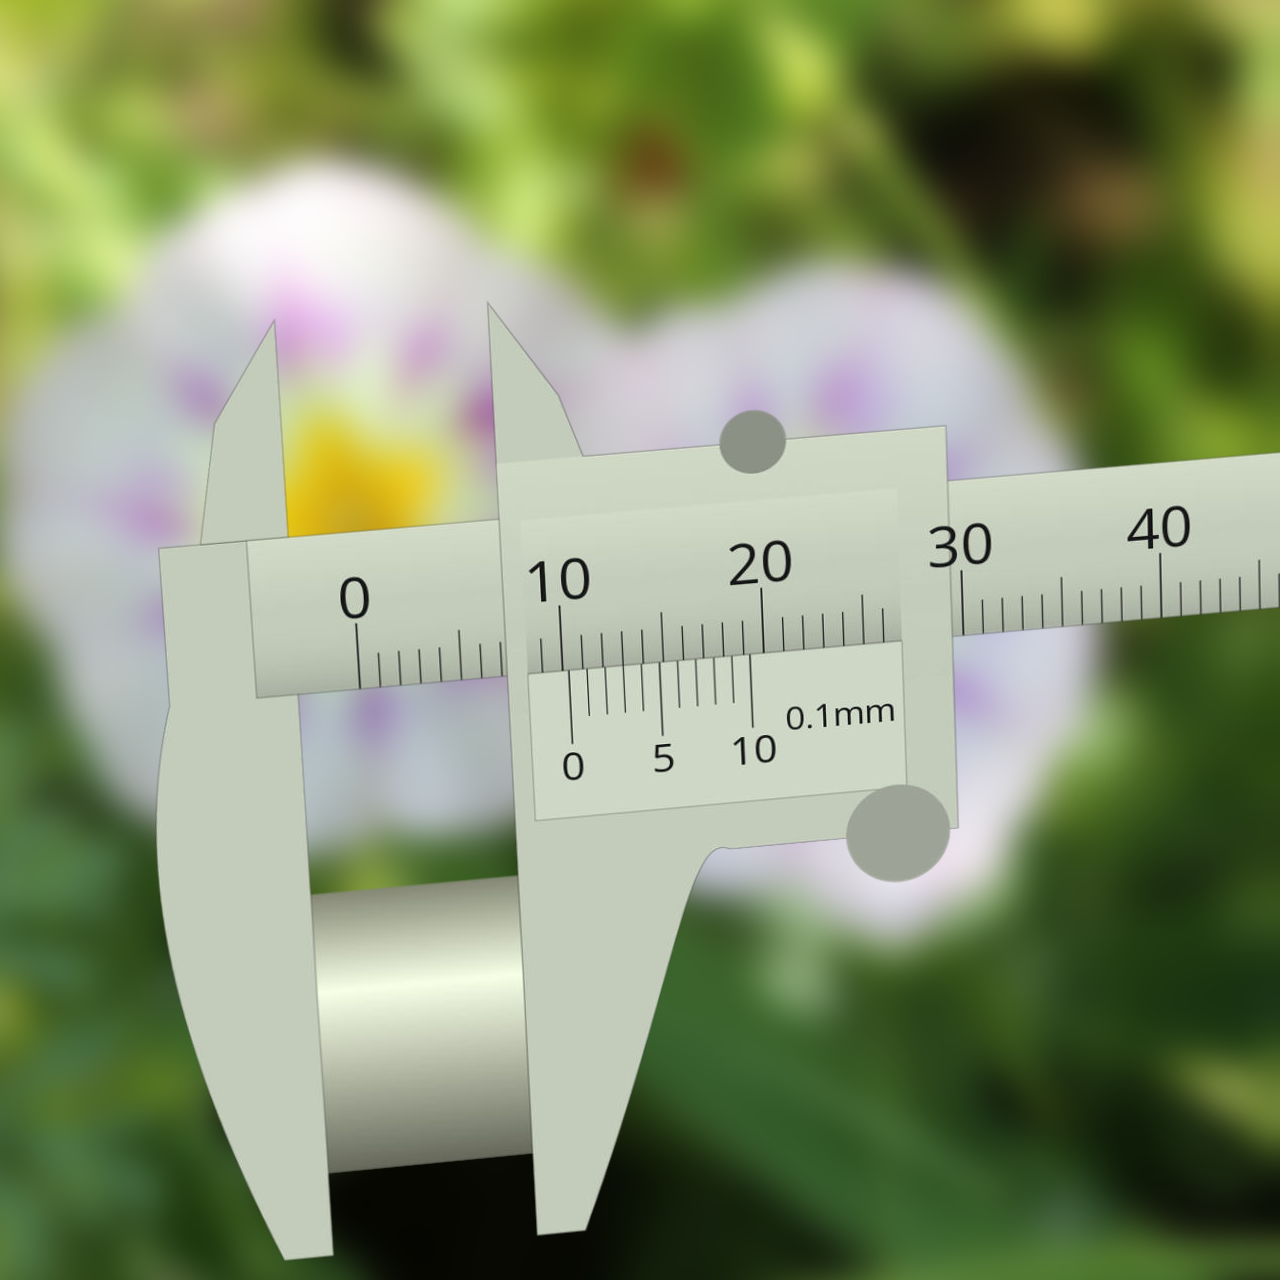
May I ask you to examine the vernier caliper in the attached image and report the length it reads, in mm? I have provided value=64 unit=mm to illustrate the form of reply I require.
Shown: value=10.3 unit=mm
